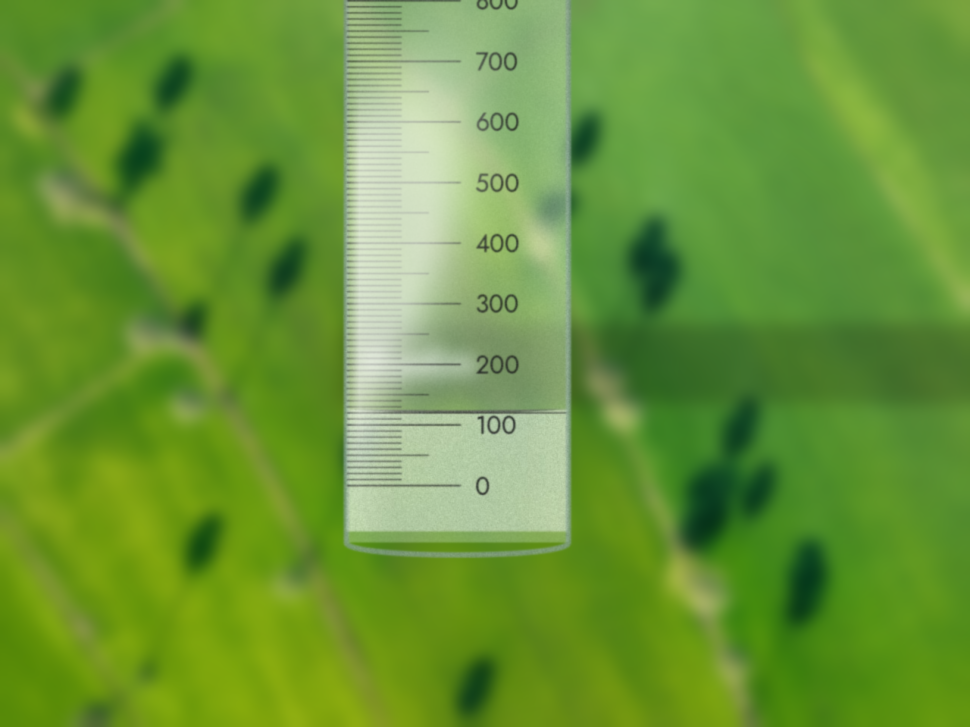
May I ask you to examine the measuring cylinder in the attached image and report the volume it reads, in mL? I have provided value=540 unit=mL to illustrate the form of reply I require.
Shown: value=120 unit=mL
